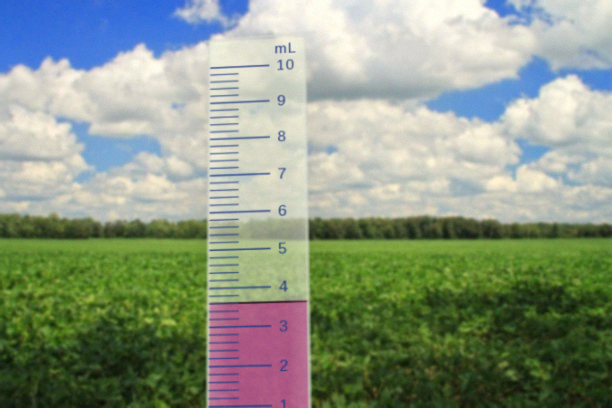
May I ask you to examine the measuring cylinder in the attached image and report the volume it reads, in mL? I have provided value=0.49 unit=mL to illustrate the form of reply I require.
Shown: value=3.6 unit=mL
